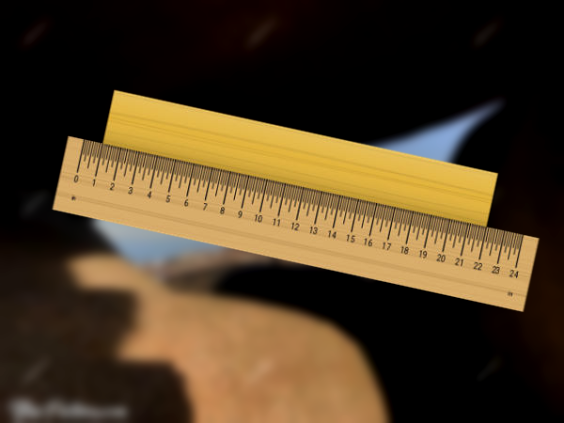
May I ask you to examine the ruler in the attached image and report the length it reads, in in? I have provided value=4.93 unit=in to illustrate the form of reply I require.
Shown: value=21 unit=in
